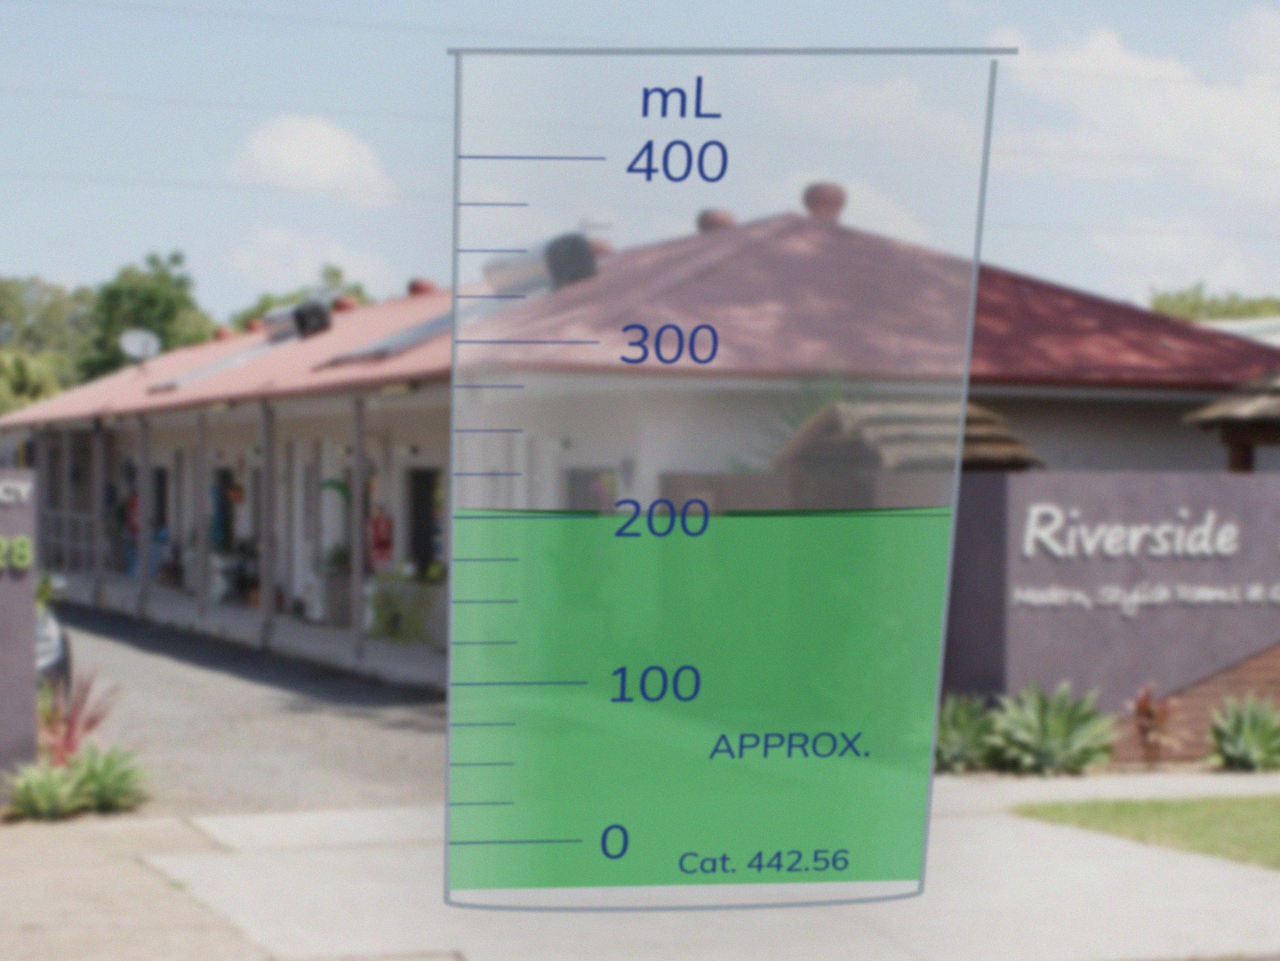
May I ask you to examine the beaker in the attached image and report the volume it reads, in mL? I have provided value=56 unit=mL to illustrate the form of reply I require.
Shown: value=200 unit=mL
